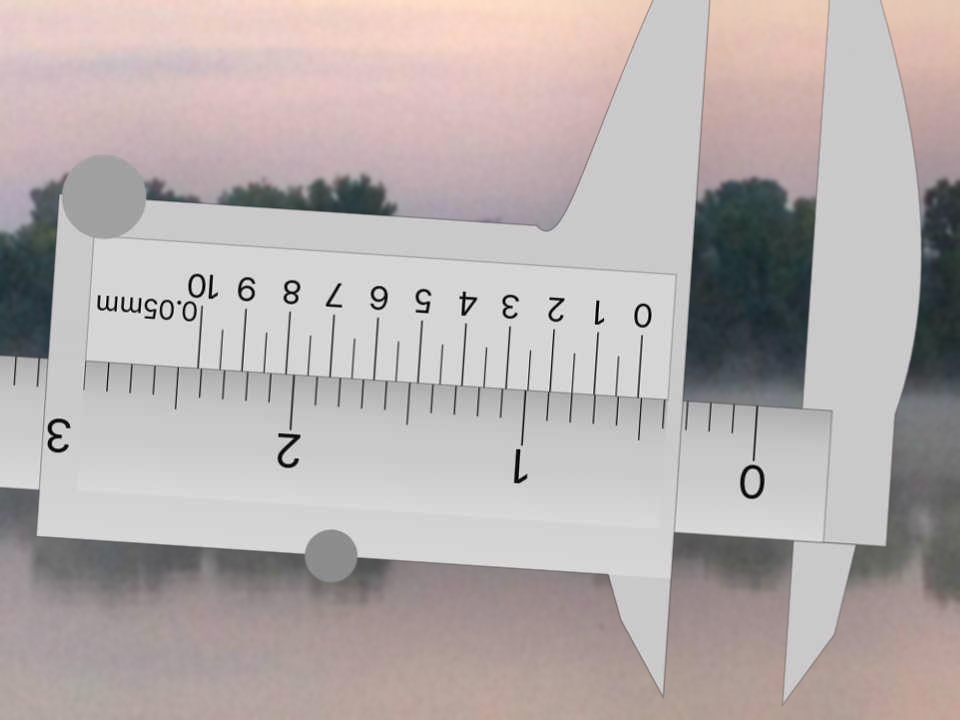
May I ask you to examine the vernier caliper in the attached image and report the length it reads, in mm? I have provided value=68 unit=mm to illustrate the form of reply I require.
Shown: value=5.15 unit=mm
